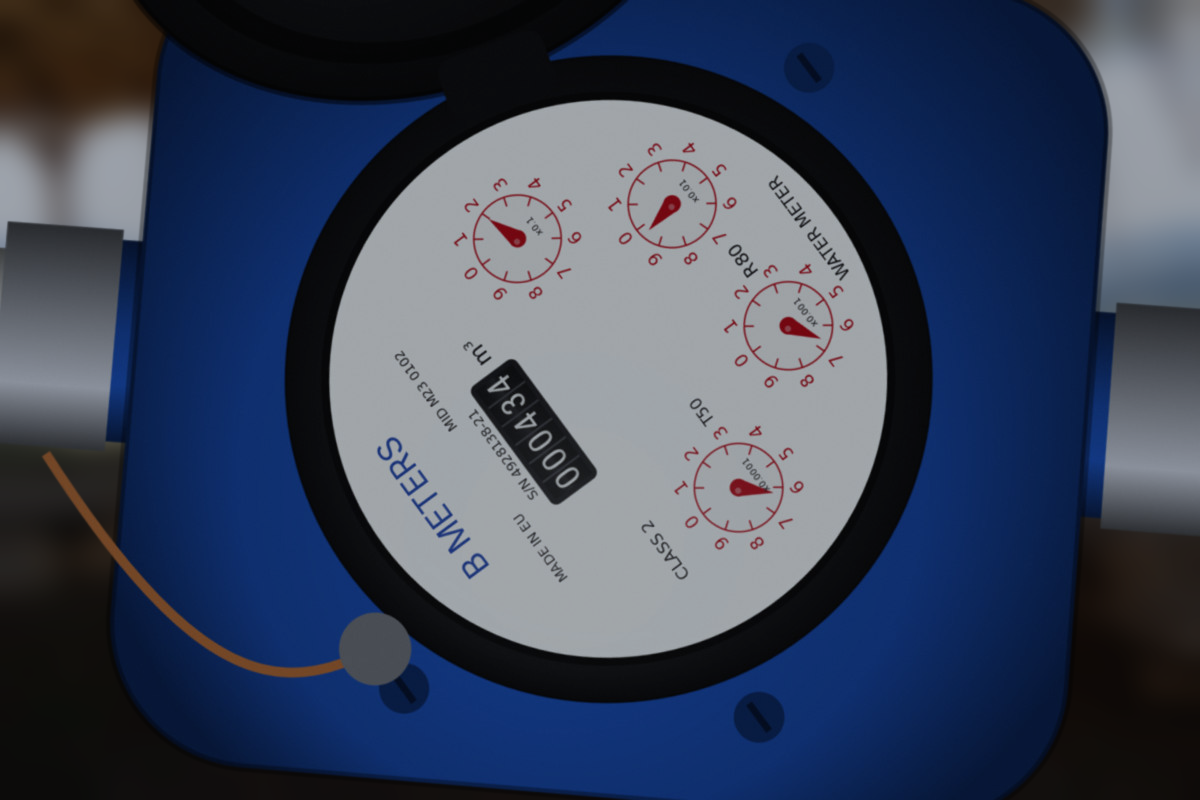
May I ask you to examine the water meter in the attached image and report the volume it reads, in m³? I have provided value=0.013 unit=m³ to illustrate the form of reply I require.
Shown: value=434.1966 unit=m³
